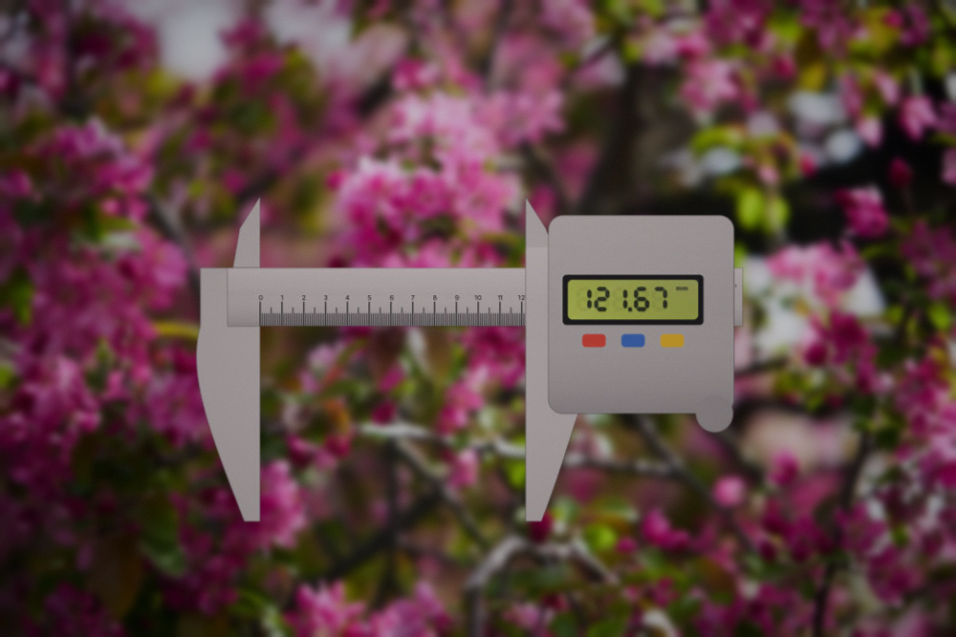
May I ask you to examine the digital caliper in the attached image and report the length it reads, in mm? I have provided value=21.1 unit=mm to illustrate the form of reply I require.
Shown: value=121.67 unit=mm
